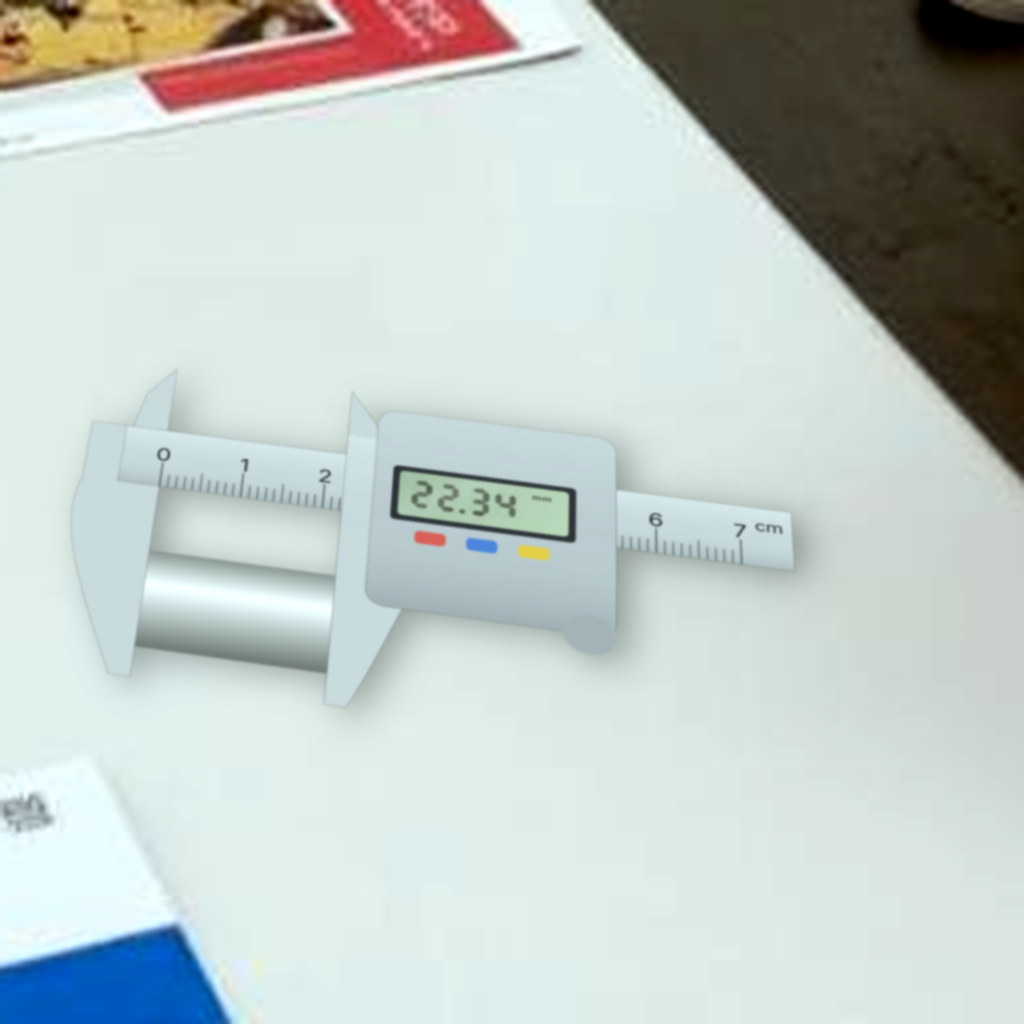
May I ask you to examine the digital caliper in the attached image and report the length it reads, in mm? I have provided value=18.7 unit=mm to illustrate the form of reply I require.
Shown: value=22.34 unit=mm
